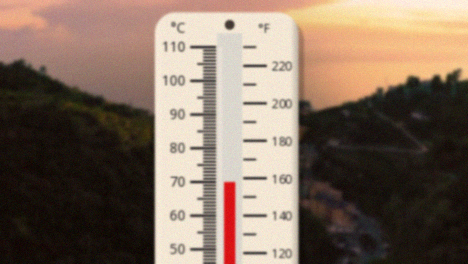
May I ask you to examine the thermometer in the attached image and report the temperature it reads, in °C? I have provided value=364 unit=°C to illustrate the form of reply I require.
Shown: value=70 unit=°C
